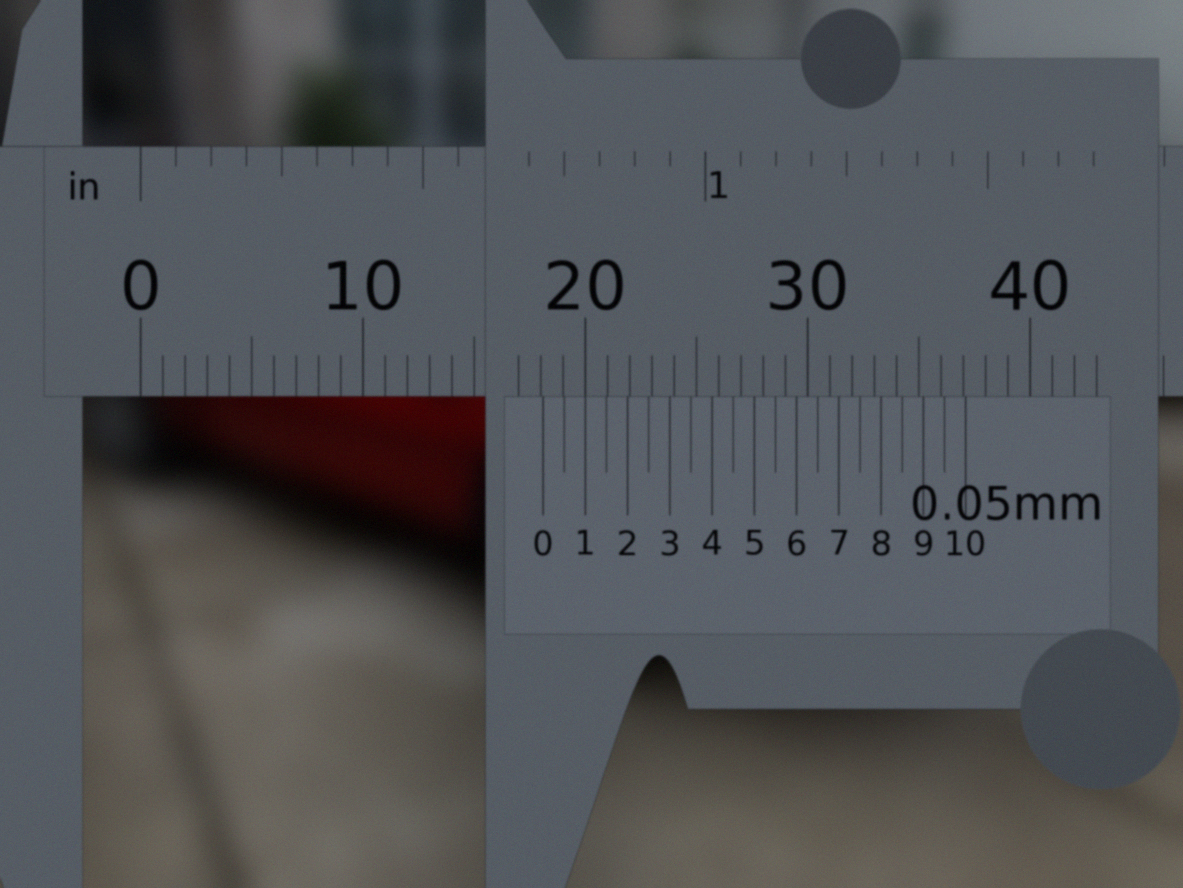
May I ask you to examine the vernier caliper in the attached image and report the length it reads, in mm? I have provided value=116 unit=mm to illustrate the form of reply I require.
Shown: value=18.1 unit=mm
